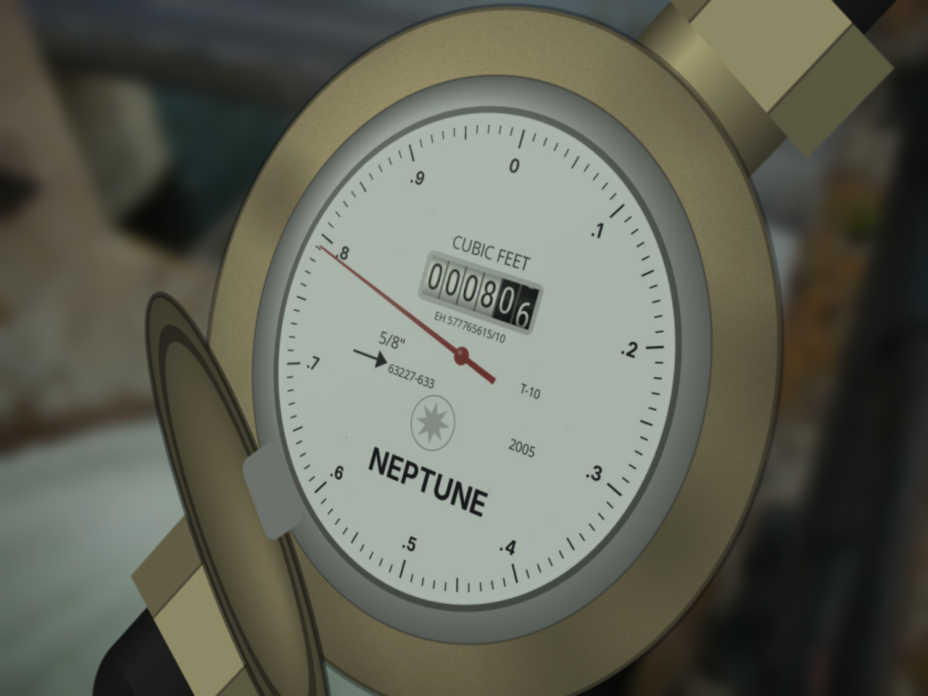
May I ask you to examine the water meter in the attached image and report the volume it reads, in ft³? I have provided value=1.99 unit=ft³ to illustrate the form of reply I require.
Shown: value=805.79 unit=ft³
